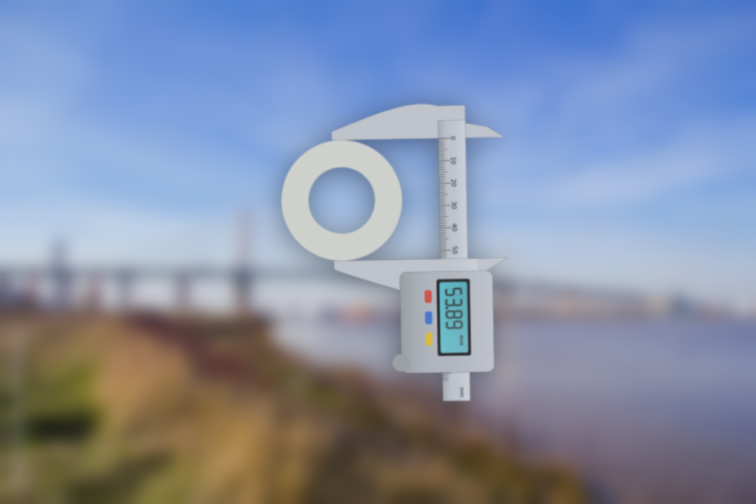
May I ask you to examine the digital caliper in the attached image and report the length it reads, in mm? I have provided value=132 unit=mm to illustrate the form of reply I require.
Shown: value=53.89 unit=mm
